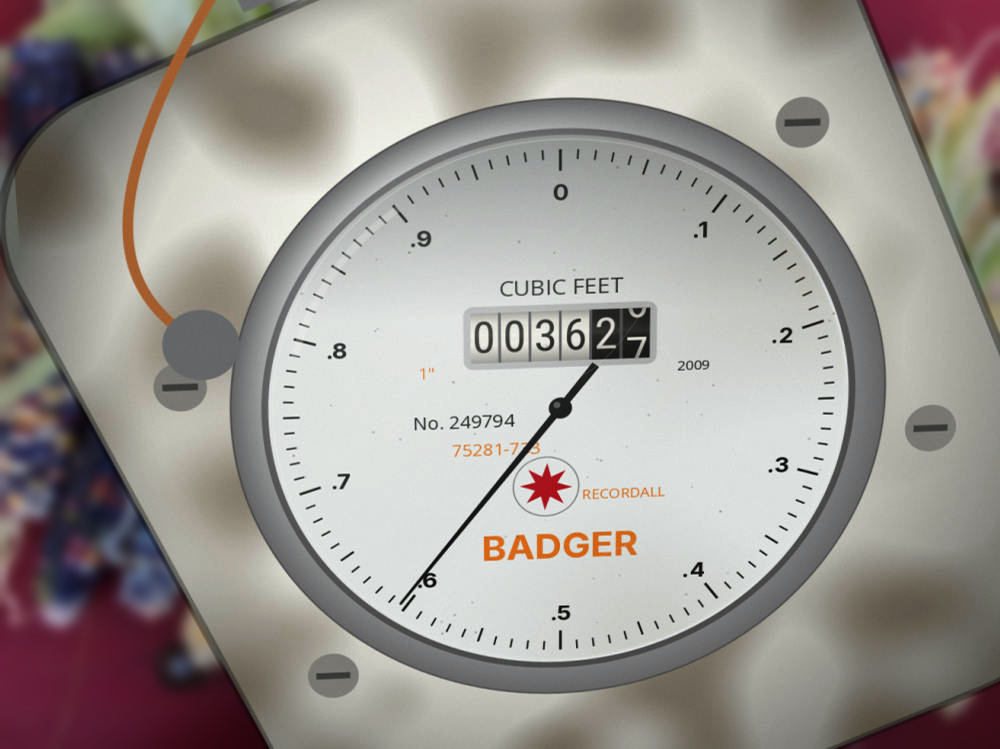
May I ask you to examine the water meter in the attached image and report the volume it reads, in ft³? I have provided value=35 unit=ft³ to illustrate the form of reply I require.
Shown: value=3626.60 unit=ft³
